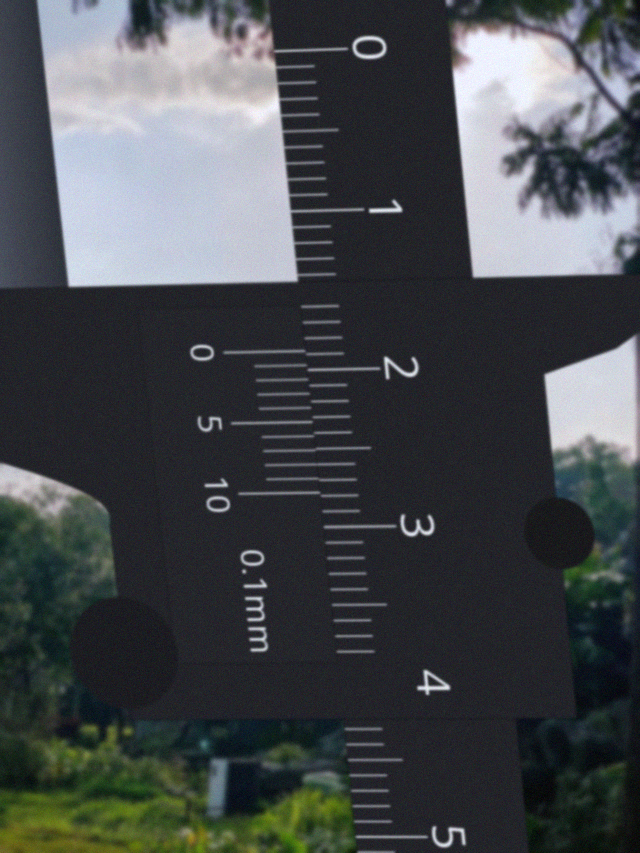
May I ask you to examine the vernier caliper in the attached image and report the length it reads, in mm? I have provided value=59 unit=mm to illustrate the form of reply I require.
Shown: value=18.8 unit=mm
